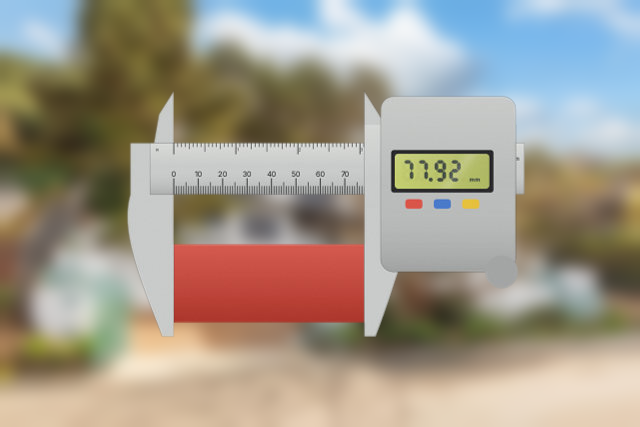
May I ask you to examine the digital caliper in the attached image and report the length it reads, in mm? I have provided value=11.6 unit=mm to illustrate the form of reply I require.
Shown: value=77.92 unit=mm
